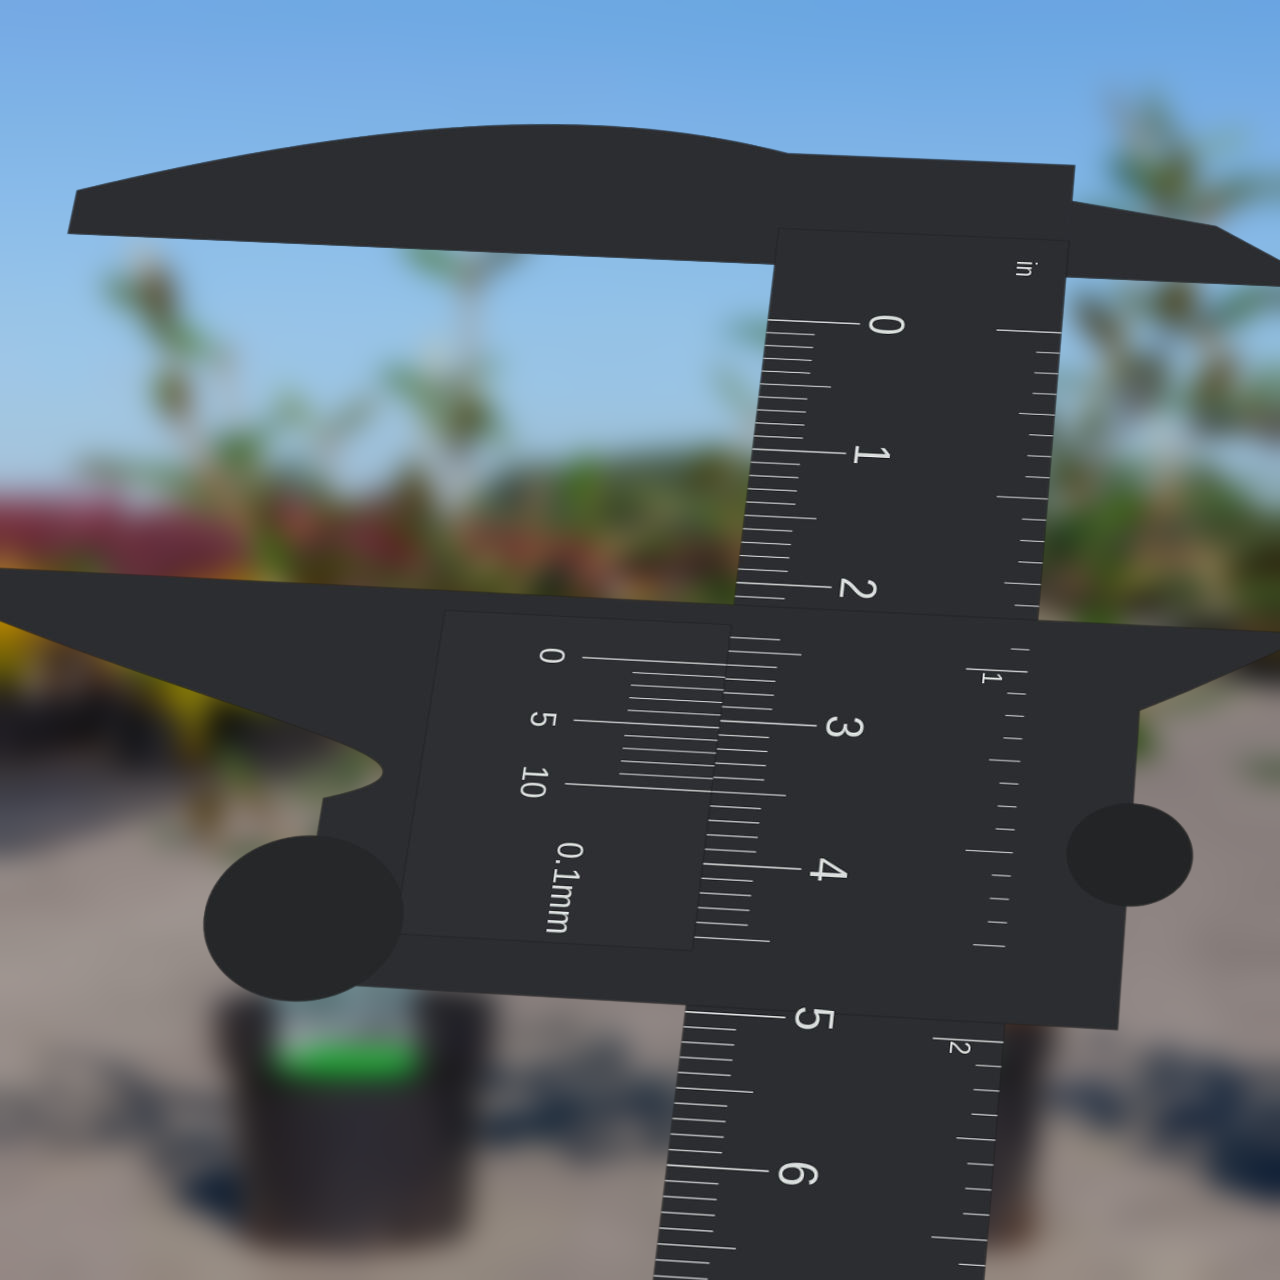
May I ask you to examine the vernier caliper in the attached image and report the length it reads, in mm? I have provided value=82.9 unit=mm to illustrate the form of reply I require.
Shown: value=26.0 unit=mm
